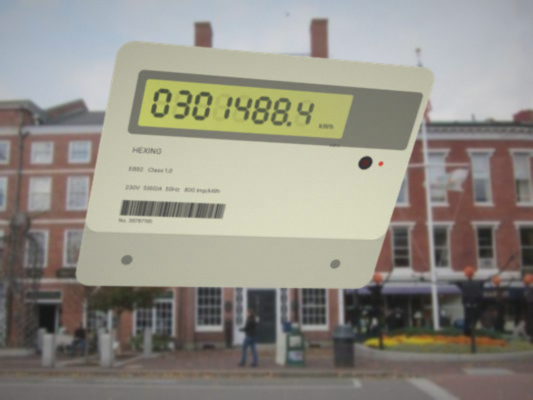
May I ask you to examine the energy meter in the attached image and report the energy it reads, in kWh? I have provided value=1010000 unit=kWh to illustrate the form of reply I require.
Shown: value=301488.4 unit=kWh
